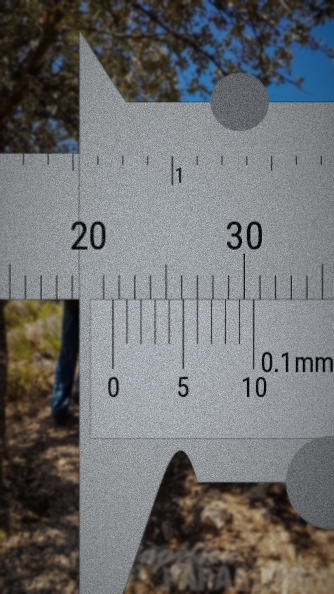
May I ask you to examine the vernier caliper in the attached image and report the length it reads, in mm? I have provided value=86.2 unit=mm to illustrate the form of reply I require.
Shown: value=21.6 unit=mm
